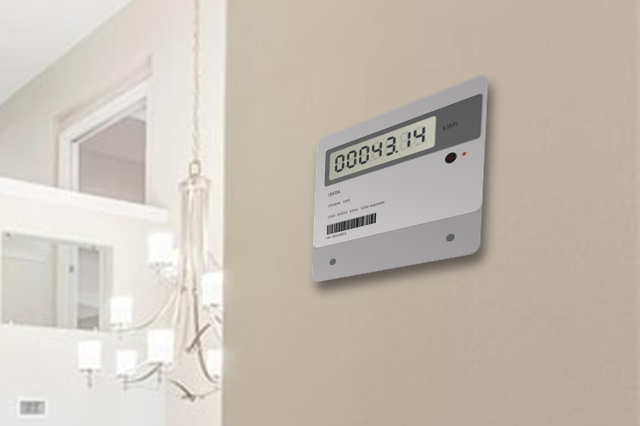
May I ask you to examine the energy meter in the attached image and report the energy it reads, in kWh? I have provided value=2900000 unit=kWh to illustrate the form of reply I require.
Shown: value=43.14 unit=kWh
